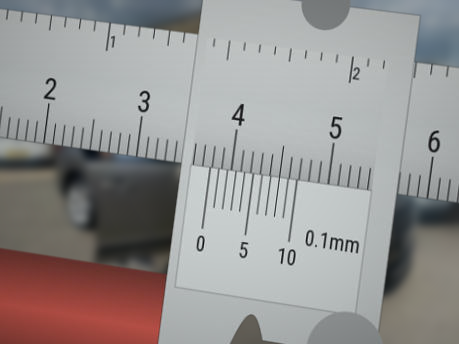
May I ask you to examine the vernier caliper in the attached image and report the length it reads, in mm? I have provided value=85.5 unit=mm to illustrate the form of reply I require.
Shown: value=37.8 unit=mm
